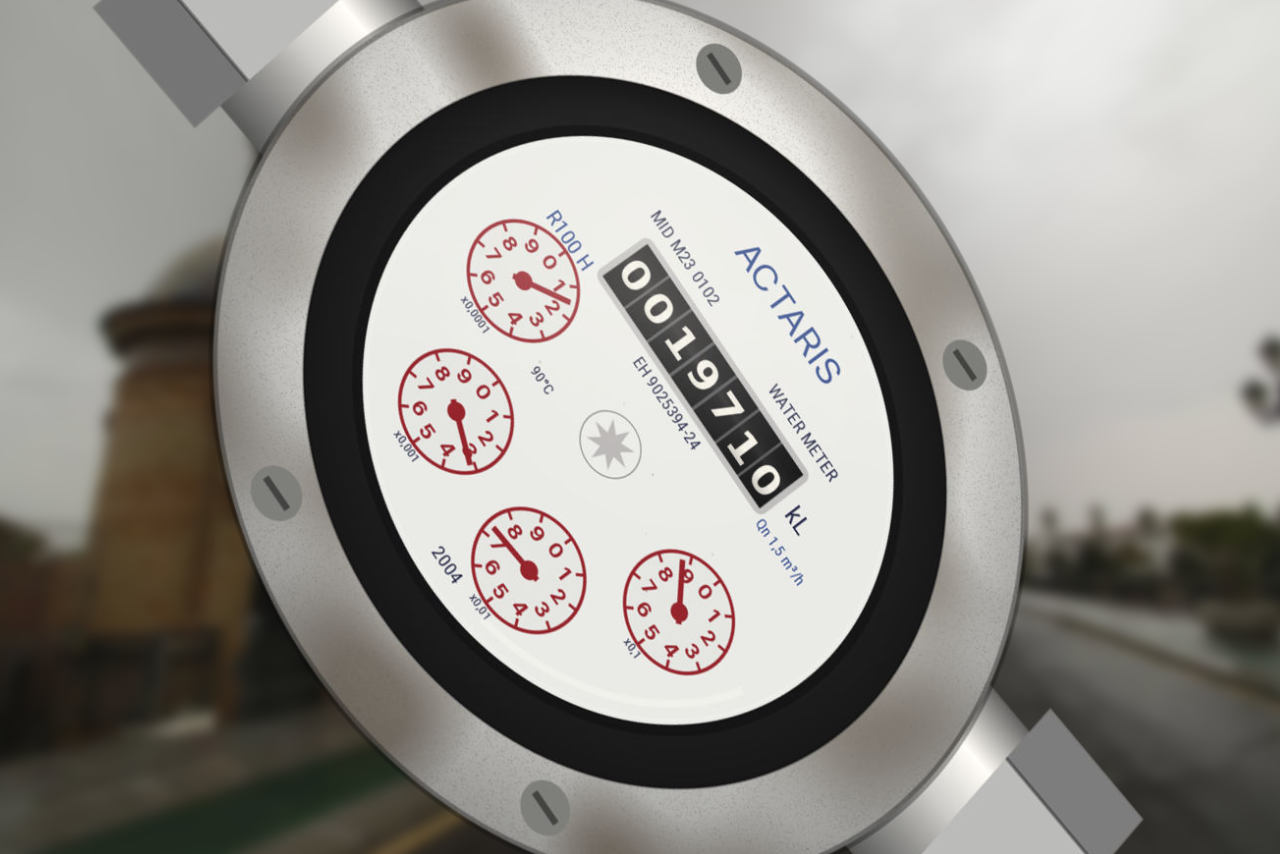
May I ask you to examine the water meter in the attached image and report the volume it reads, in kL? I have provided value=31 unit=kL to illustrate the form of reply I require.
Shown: value=19709.8731 unit=kL
